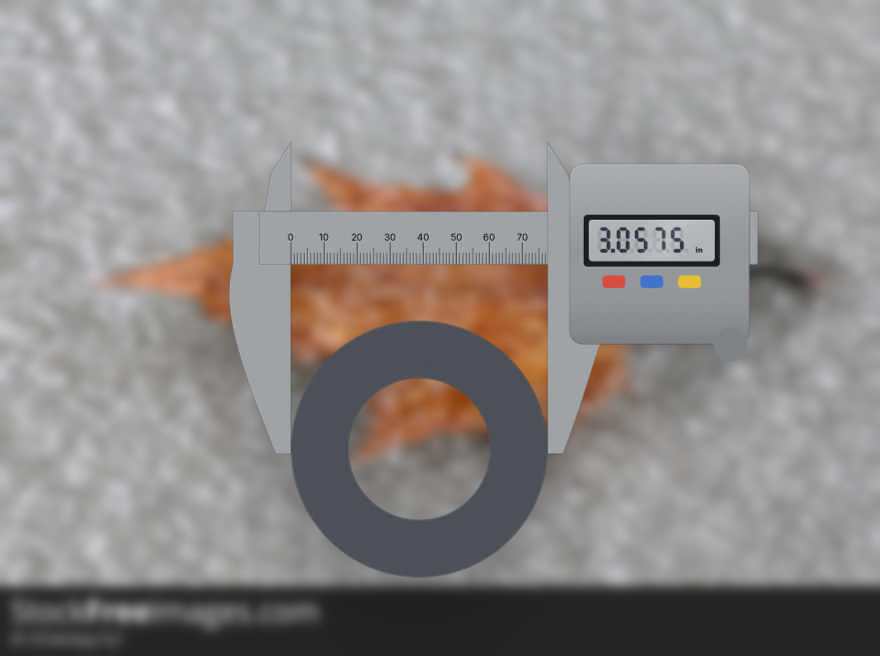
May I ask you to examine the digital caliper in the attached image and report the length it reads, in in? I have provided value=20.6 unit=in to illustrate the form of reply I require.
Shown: value=3.0575 unit=in
